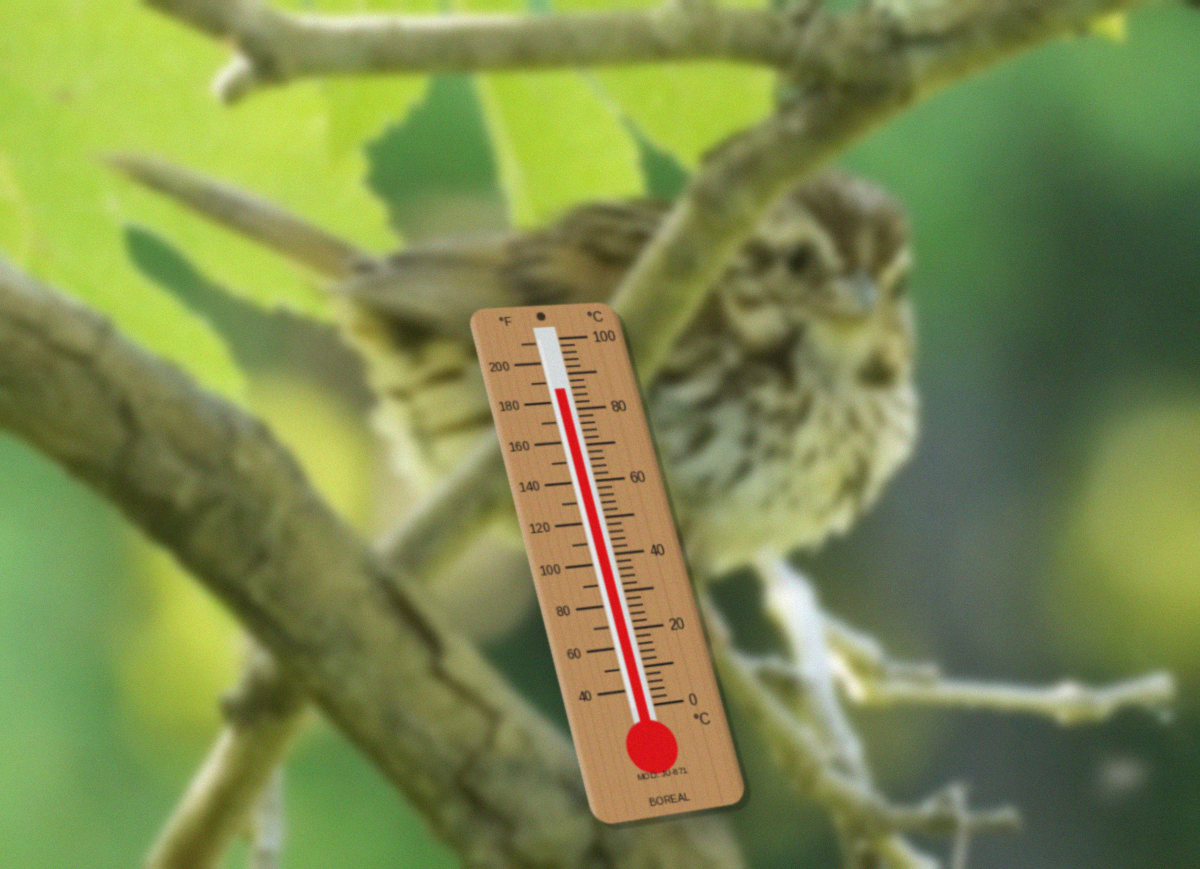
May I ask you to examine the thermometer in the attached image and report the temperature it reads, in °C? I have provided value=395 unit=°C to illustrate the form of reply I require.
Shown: value=86 unit=°C
